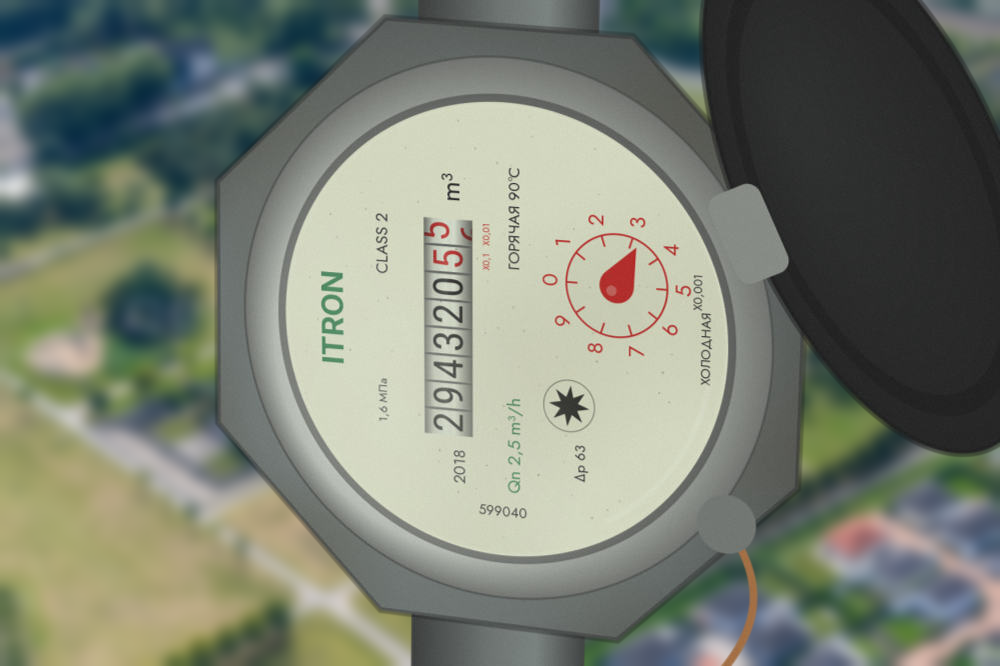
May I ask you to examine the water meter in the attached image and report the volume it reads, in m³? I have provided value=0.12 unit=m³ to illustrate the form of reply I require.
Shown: value=294320.553 unit=m³
